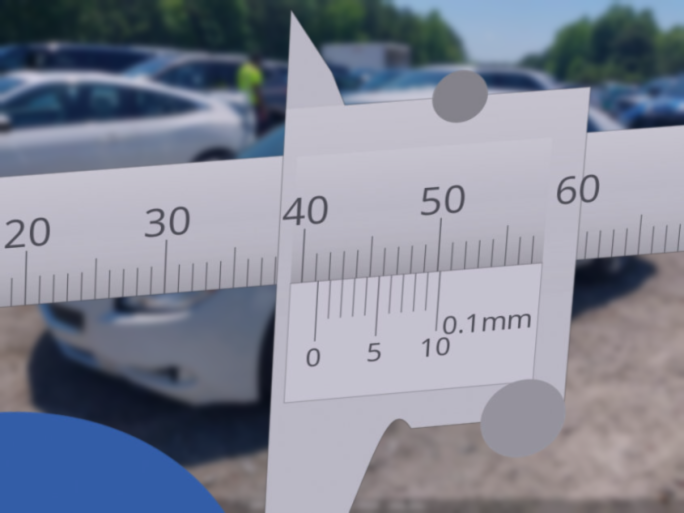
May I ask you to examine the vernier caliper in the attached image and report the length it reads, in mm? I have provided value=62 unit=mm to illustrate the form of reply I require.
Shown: value=41.2 unit=mm
